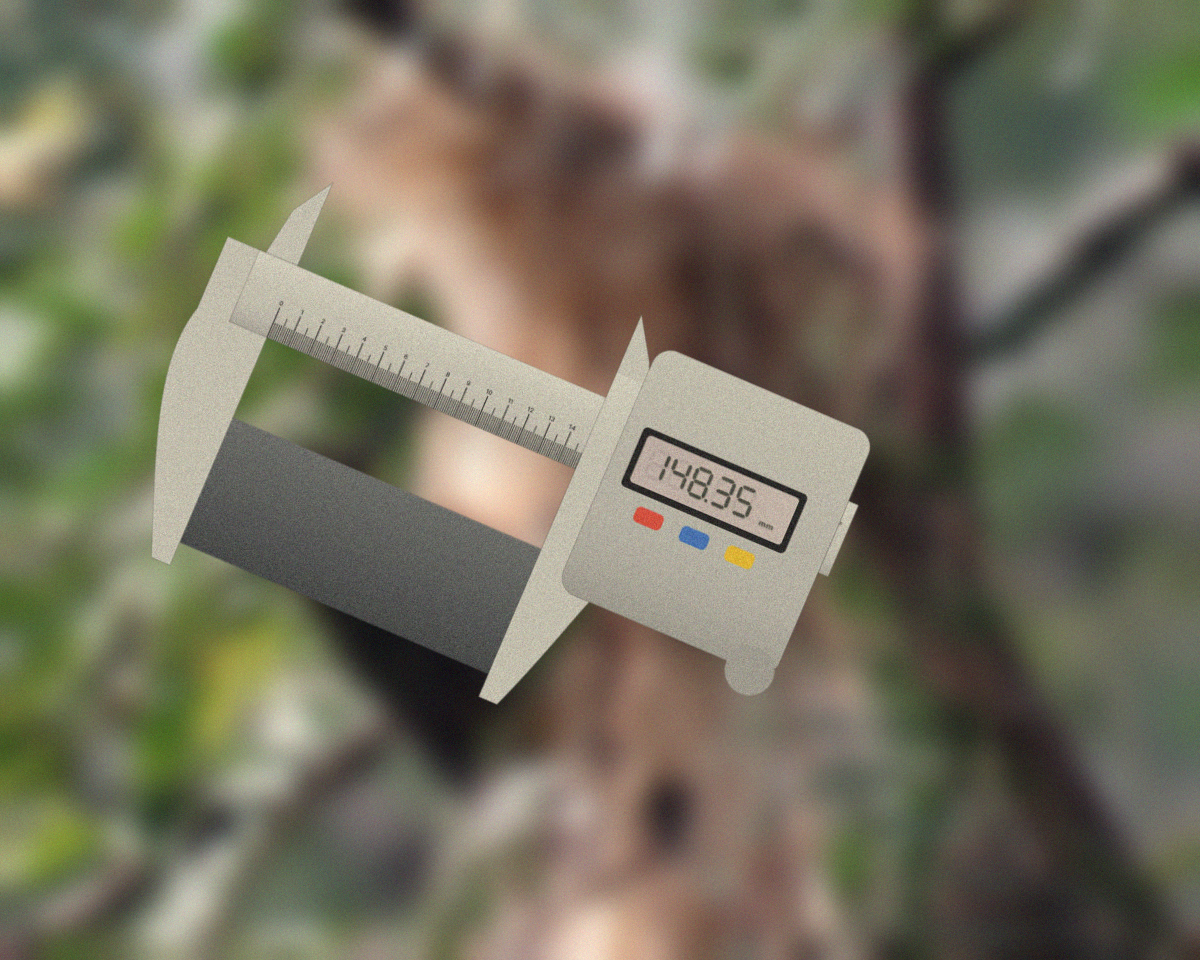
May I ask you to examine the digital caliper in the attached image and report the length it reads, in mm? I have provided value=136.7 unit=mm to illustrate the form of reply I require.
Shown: value=148.35 unit=mm
